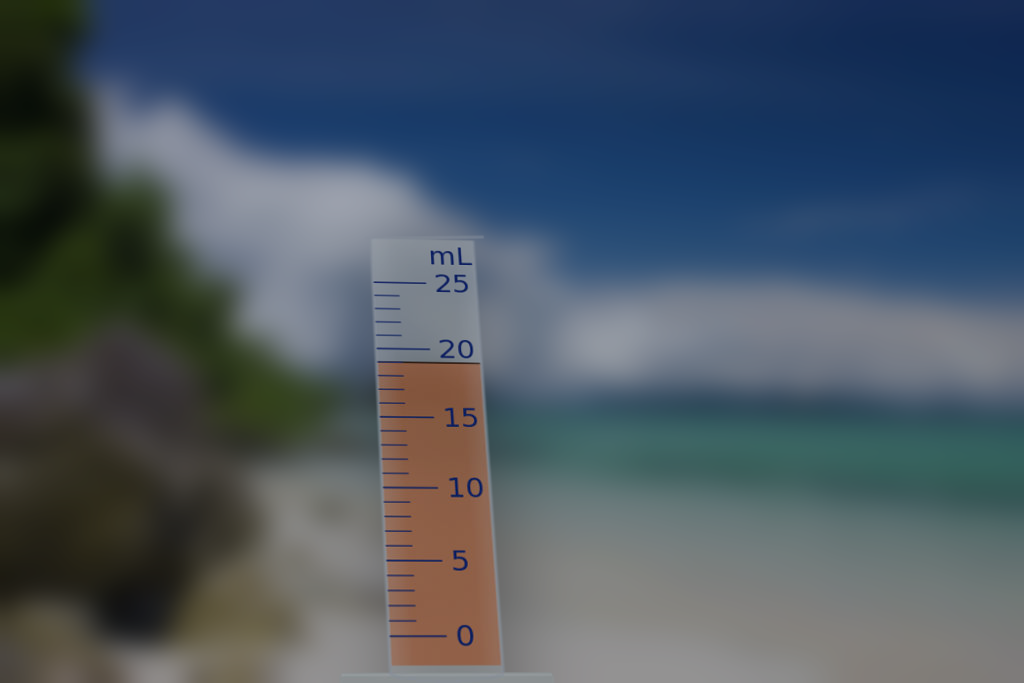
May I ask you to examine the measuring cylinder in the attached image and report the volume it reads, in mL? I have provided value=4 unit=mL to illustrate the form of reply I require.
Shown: value=19 unit=mL
